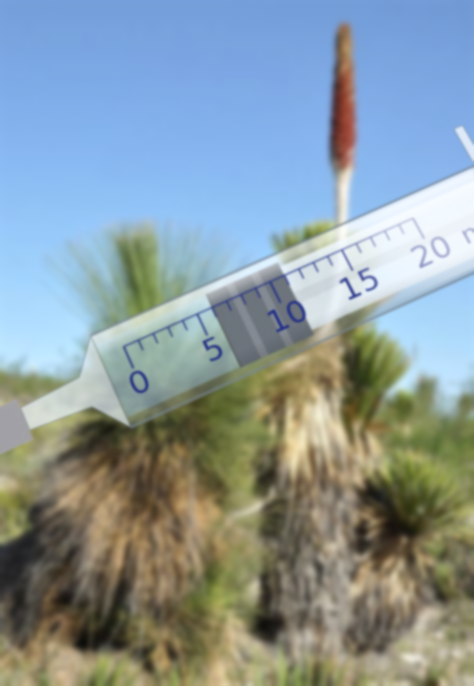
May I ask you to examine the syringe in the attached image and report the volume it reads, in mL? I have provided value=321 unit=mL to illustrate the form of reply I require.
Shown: value=6 unit=mL
